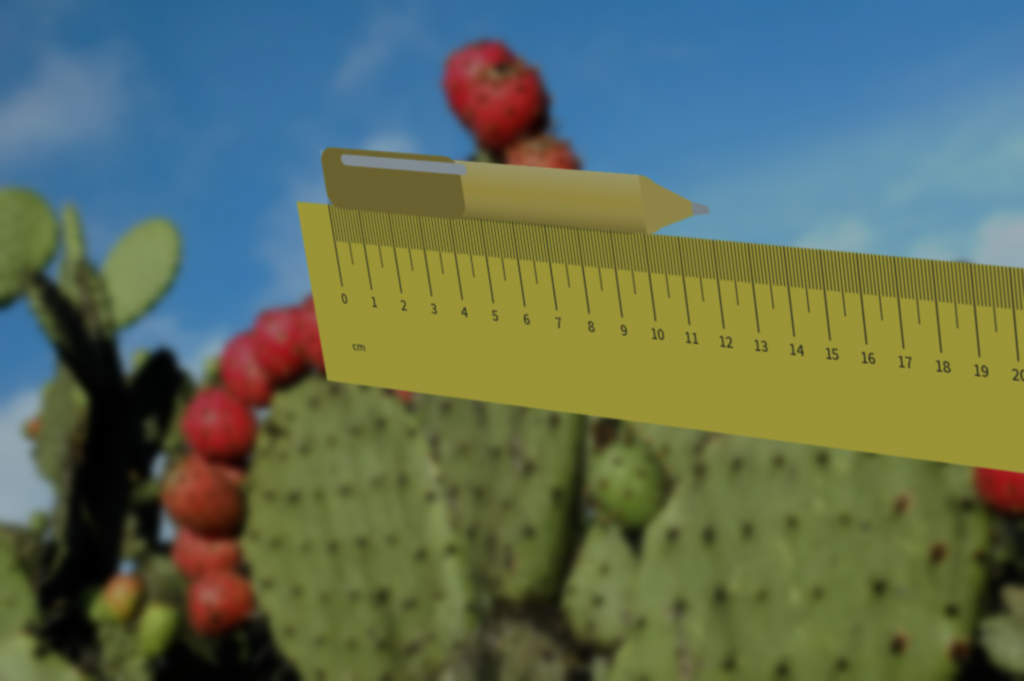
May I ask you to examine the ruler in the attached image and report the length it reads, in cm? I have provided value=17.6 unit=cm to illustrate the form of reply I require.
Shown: value=12 unit=cm
